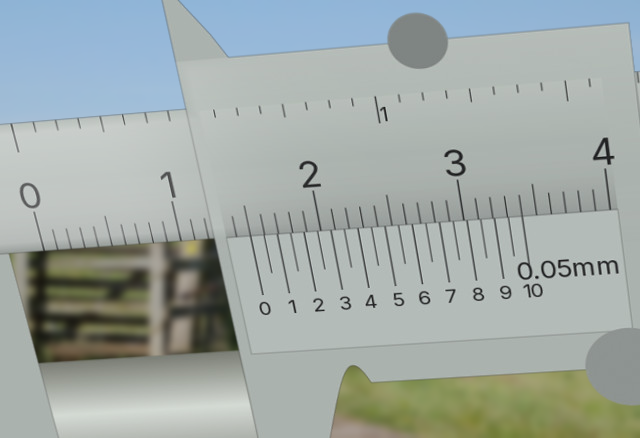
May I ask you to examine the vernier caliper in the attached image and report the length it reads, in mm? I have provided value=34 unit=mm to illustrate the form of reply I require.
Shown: value=15.0 unit=mm
